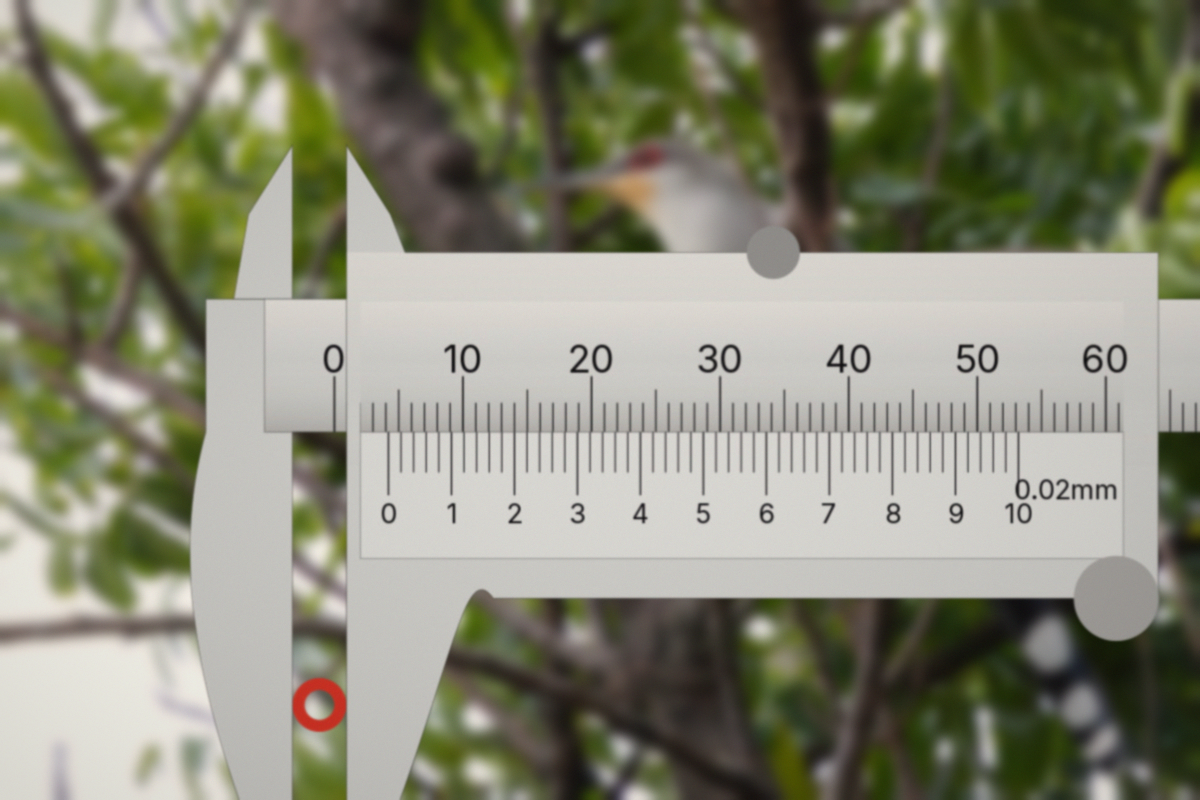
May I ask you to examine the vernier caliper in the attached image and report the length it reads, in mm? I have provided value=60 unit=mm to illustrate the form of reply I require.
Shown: value=4.2 unit=mm
